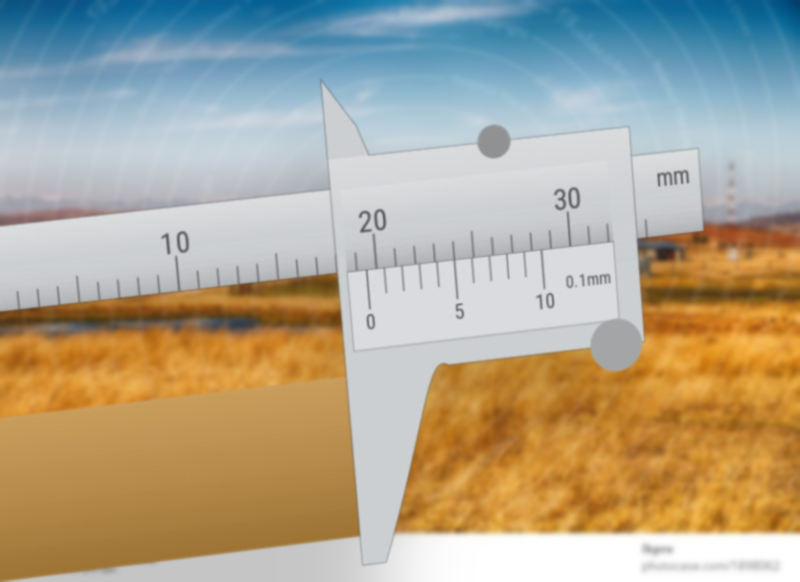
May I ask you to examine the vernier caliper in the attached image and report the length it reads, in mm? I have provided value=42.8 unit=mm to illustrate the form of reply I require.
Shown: value=19.5 unit=mm
